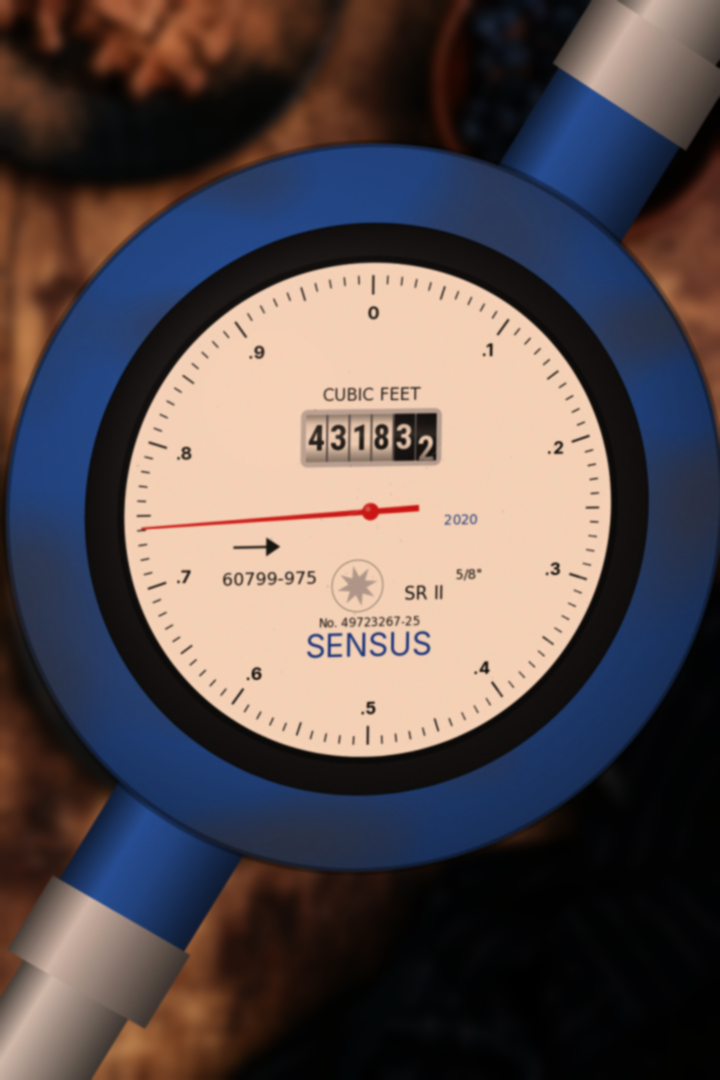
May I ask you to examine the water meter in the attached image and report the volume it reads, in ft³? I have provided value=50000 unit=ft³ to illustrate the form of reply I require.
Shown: value=431831.74 unit=ft³
